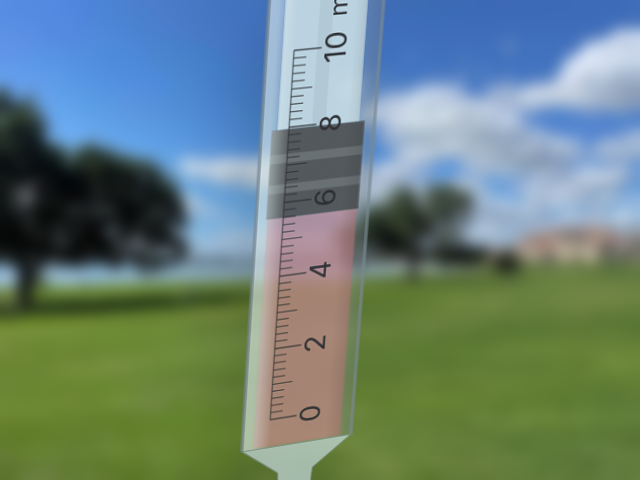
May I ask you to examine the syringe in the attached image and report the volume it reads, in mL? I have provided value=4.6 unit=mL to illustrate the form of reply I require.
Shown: value=5.6 unit=mL
